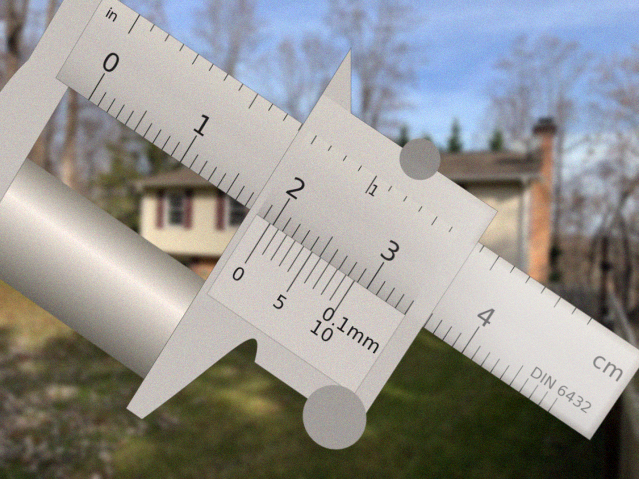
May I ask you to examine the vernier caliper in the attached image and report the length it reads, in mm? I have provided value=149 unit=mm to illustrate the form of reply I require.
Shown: value=19.7 unit=mm
